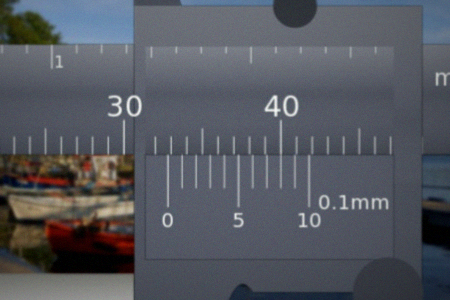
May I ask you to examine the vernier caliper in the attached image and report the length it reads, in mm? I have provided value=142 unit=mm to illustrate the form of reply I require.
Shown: value=32.8 unit=mm
